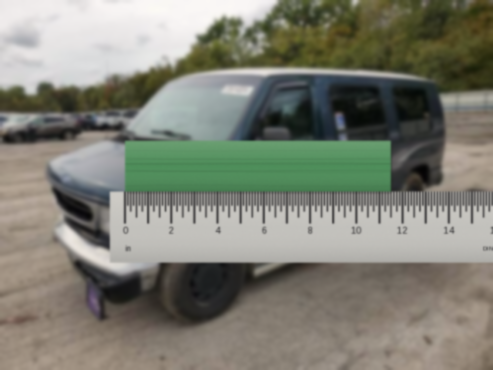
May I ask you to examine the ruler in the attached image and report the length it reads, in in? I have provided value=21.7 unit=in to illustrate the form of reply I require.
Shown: value=11.5 unit=in
